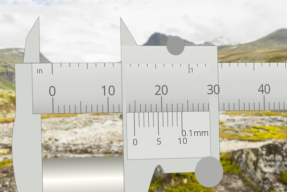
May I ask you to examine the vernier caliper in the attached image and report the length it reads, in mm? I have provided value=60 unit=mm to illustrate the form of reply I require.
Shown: value=14.8 unit=mm
